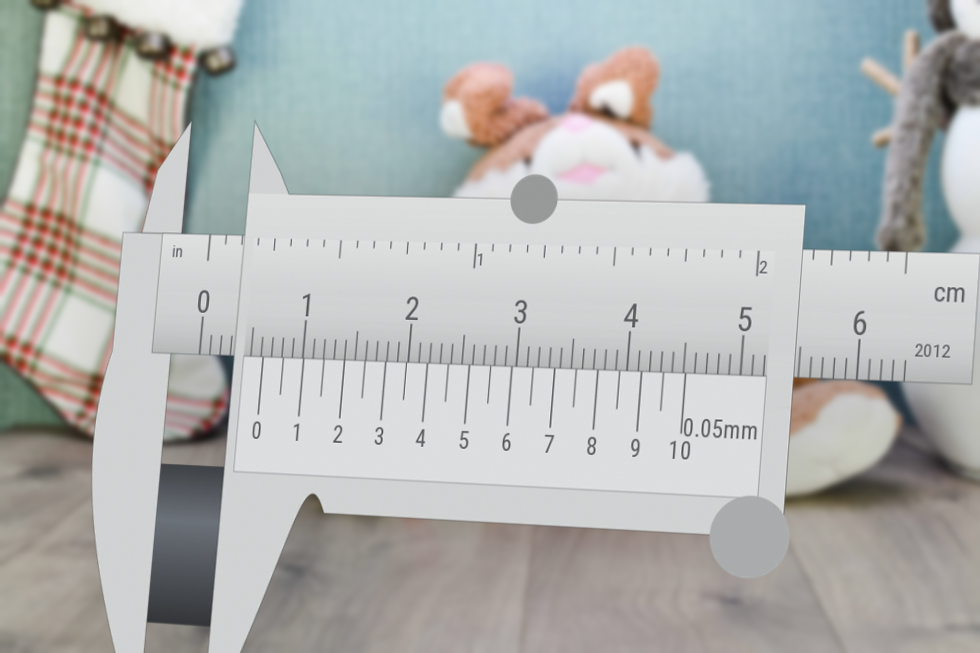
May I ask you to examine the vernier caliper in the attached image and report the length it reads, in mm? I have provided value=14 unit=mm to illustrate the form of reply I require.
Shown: value=6.2 unit=mm
